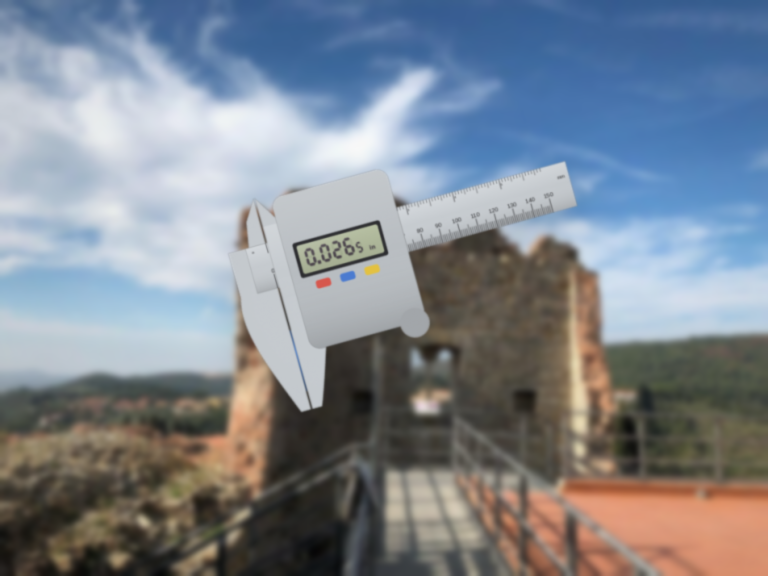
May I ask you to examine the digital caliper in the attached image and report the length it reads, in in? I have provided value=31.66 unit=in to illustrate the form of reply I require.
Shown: value=0.0265 unit=in
